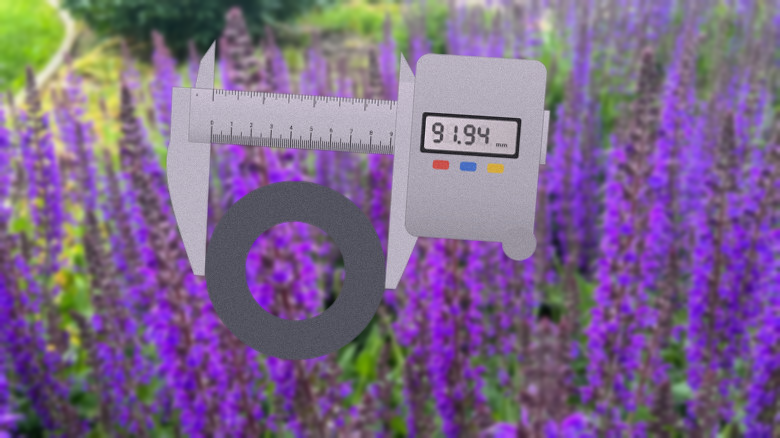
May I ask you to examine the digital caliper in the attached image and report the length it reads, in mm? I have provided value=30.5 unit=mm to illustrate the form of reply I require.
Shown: value=91.94 unit=mm
